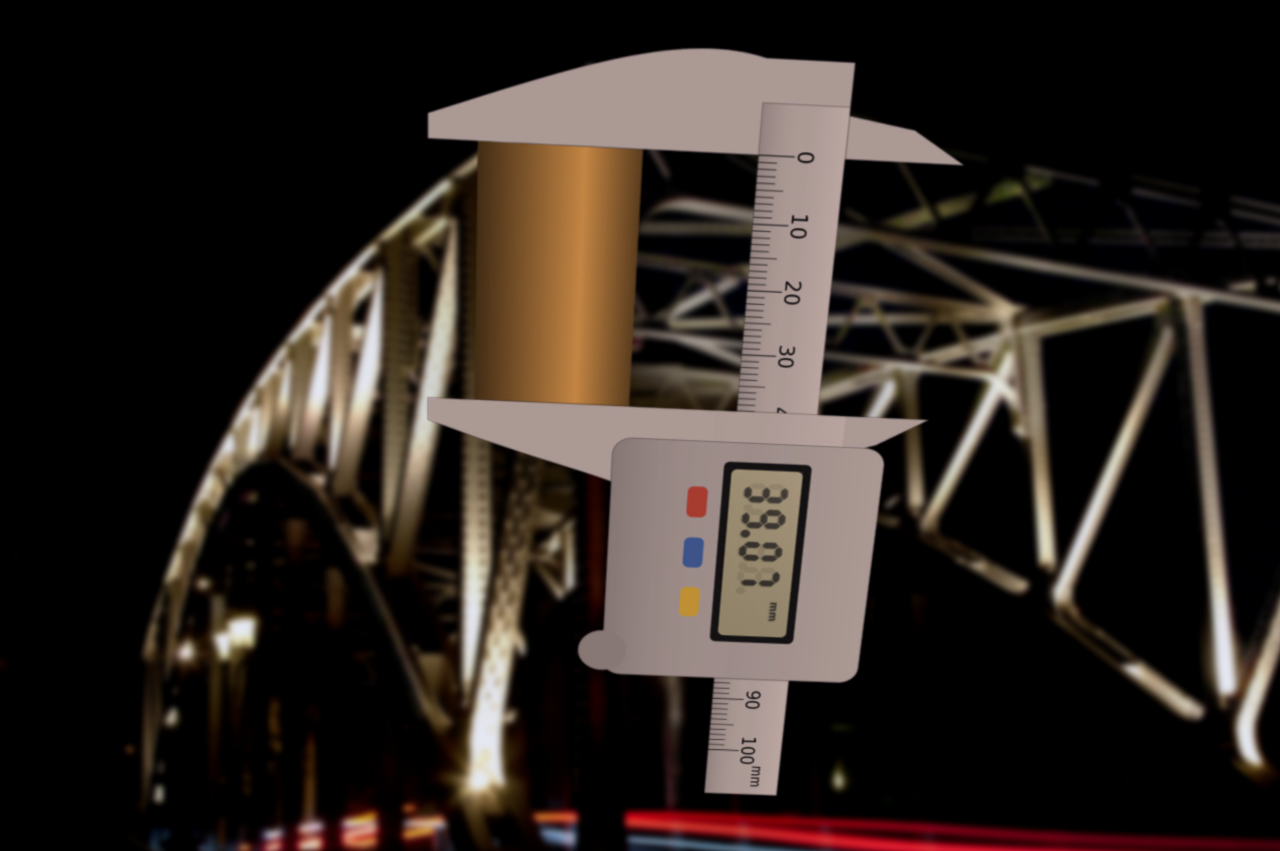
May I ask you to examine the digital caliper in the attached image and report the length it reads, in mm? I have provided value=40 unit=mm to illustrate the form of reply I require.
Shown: value=39.07 unit=mm
